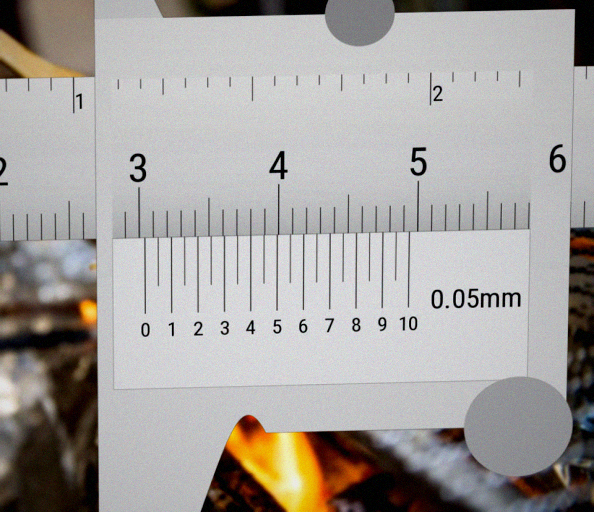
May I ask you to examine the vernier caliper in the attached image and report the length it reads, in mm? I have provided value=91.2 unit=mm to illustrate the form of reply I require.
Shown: value=30.4 unit=mm
